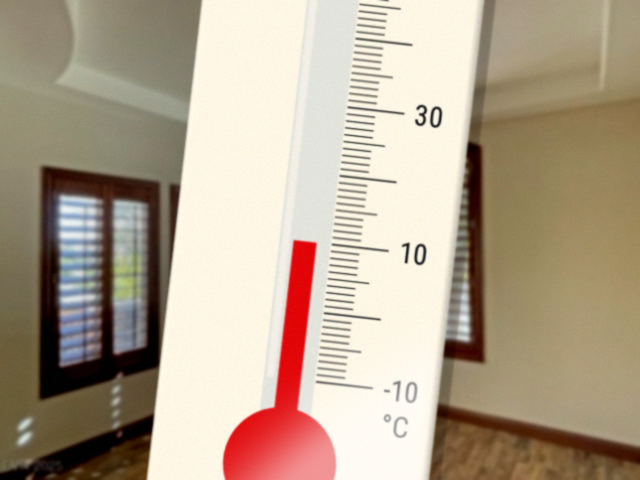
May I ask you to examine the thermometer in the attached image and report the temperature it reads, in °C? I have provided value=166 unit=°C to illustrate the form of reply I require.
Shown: value=10 unit=°C
